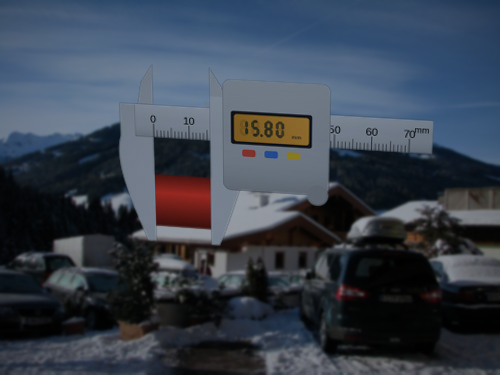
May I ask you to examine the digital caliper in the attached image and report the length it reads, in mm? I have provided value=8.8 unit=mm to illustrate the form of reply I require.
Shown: value=15.80 unit=mm
